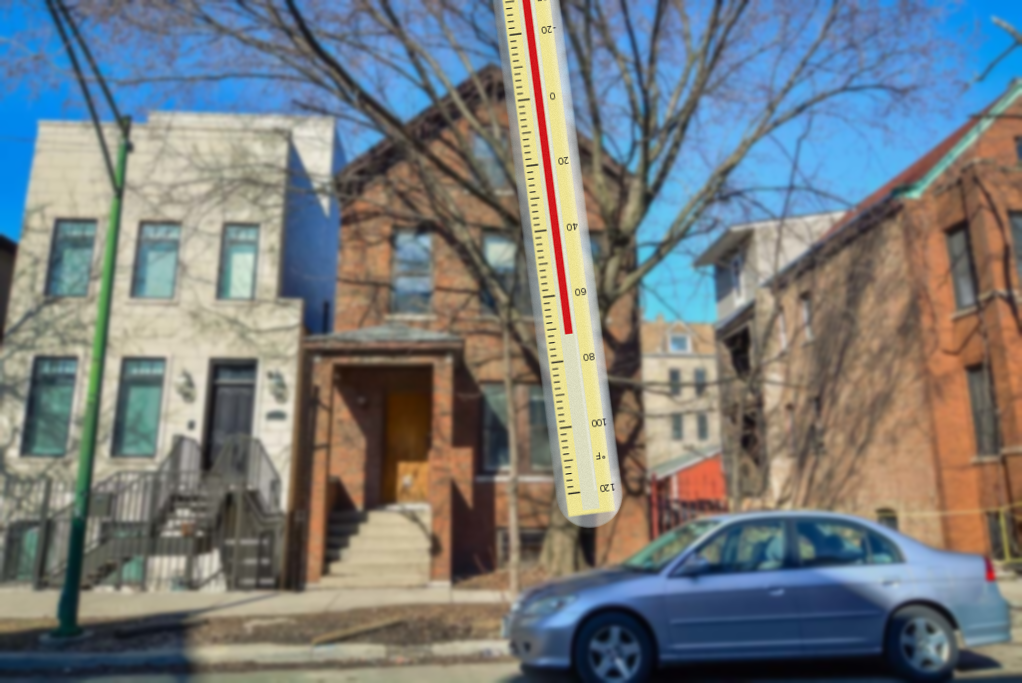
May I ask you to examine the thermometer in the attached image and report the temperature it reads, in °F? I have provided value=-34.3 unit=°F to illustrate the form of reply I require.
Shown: value=72 unit=°F
